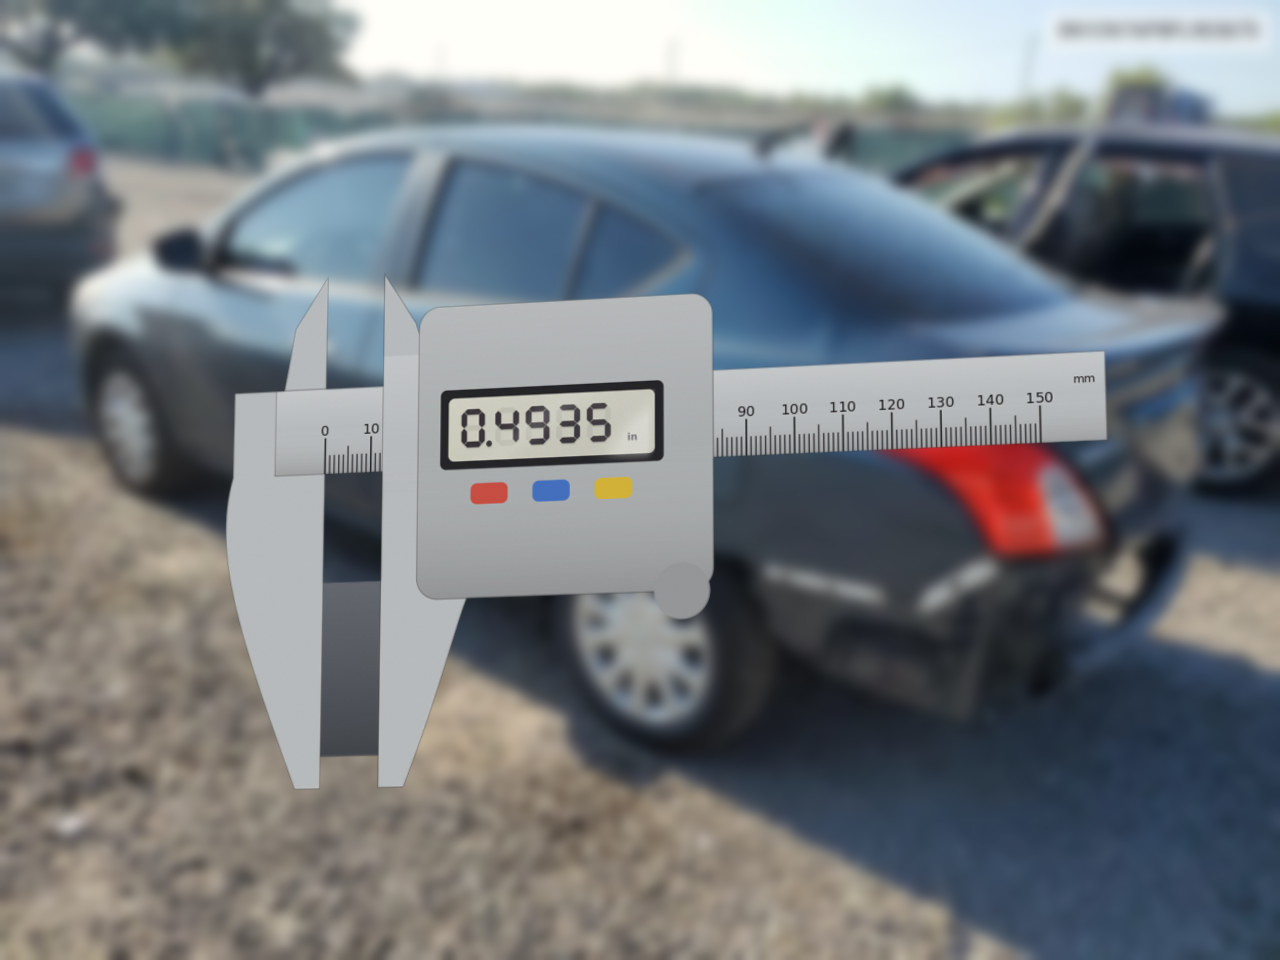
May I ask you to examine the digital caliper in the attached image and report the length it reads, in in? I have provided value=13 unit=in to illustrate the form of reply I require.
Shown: value=0.4935 unit=in
